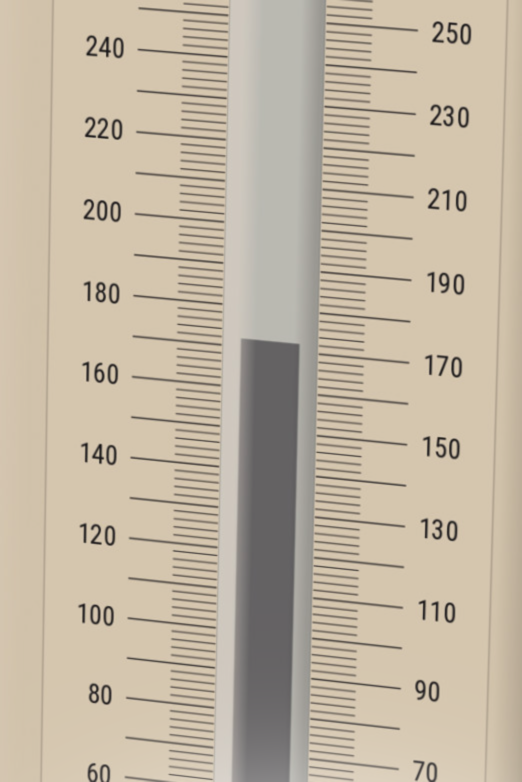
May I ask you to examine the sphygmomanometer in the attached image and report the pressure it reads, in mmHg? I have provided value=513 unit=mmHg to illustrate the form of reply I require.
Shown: value=172 unit=mmHg
